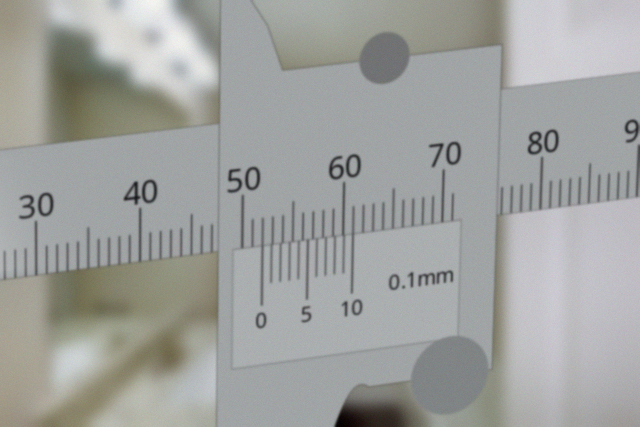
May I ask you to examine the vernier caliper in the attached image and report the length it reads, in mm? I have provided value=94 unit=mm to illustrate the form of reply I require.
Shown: value=52.0 unit=mm
